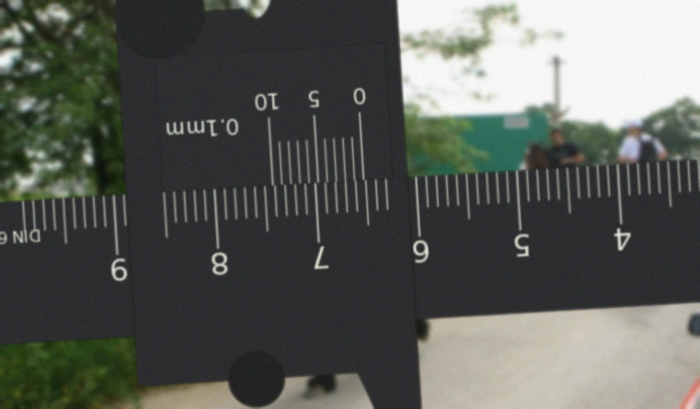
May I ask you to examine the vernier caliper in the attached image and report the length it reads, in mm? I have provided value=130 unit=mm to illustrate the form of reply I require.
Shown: value=65.2 unit=mm
